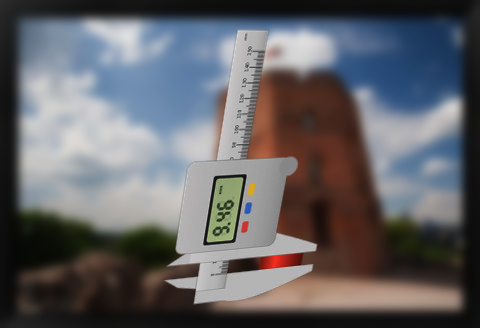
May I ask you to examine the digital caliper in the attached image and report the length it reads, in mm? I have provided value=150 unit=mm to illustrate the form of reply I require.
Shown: value=9.46 unit=mm
